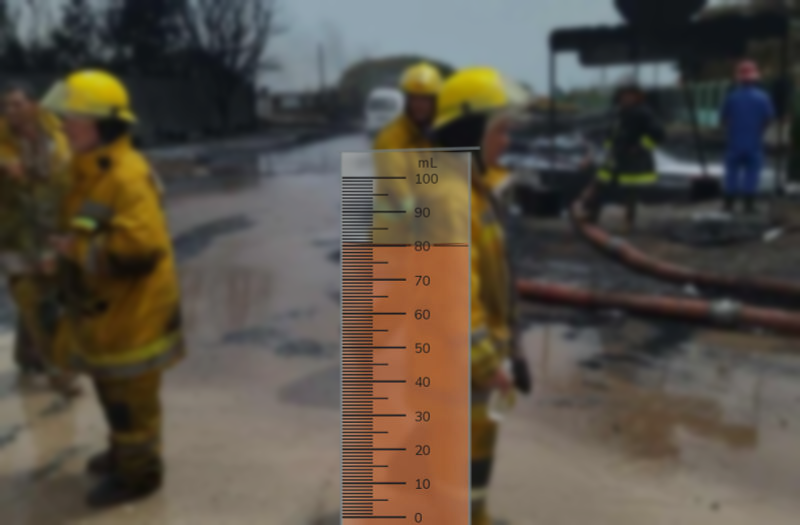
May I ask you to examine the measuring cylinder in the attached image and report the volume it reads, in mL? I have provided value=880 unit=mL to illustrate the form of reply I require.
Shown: value=80 unit=mL
